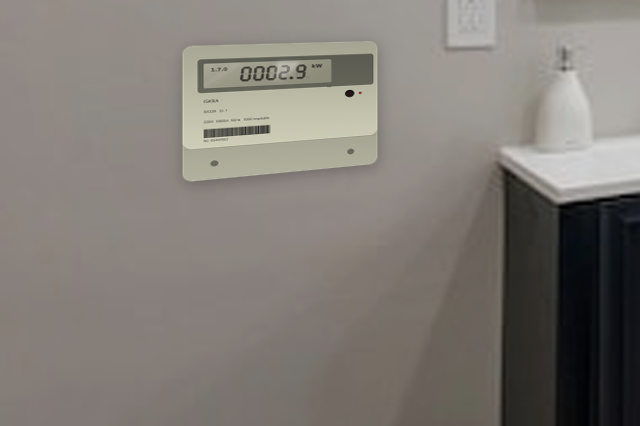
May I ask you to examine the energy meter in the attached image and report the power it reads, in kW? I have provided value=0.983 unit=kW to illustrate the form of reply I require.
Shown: value=2.9 unit=kW
